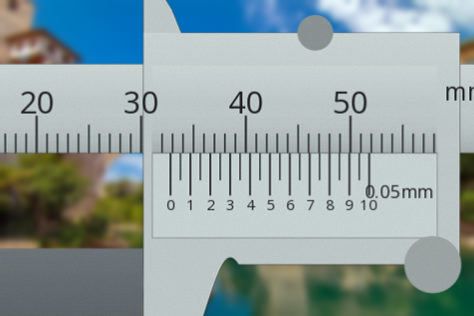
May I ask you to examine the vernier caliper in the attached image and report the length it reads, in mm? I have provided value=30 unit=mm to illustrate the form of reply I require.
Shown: value=32.8 unit=mm
